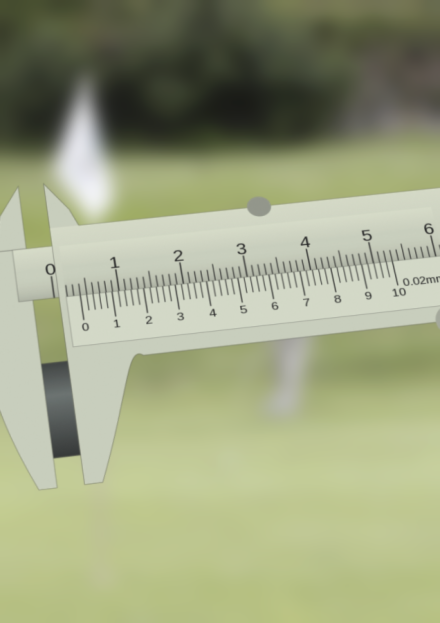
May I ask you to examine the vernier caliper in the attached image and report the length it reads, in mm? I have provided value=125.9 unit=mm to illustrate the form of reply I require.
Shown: value=4.0 unit=mm
